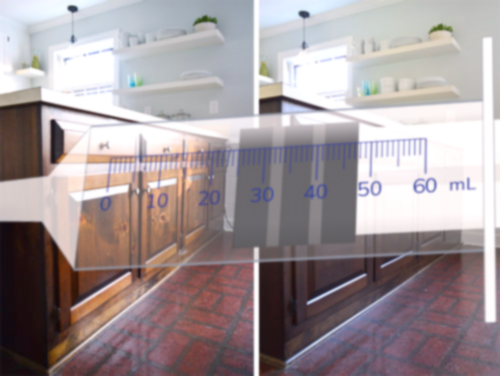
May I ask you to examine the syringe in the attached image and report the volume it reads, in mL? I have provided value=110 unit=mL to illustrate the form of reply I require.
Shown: value=25 unit=mL
